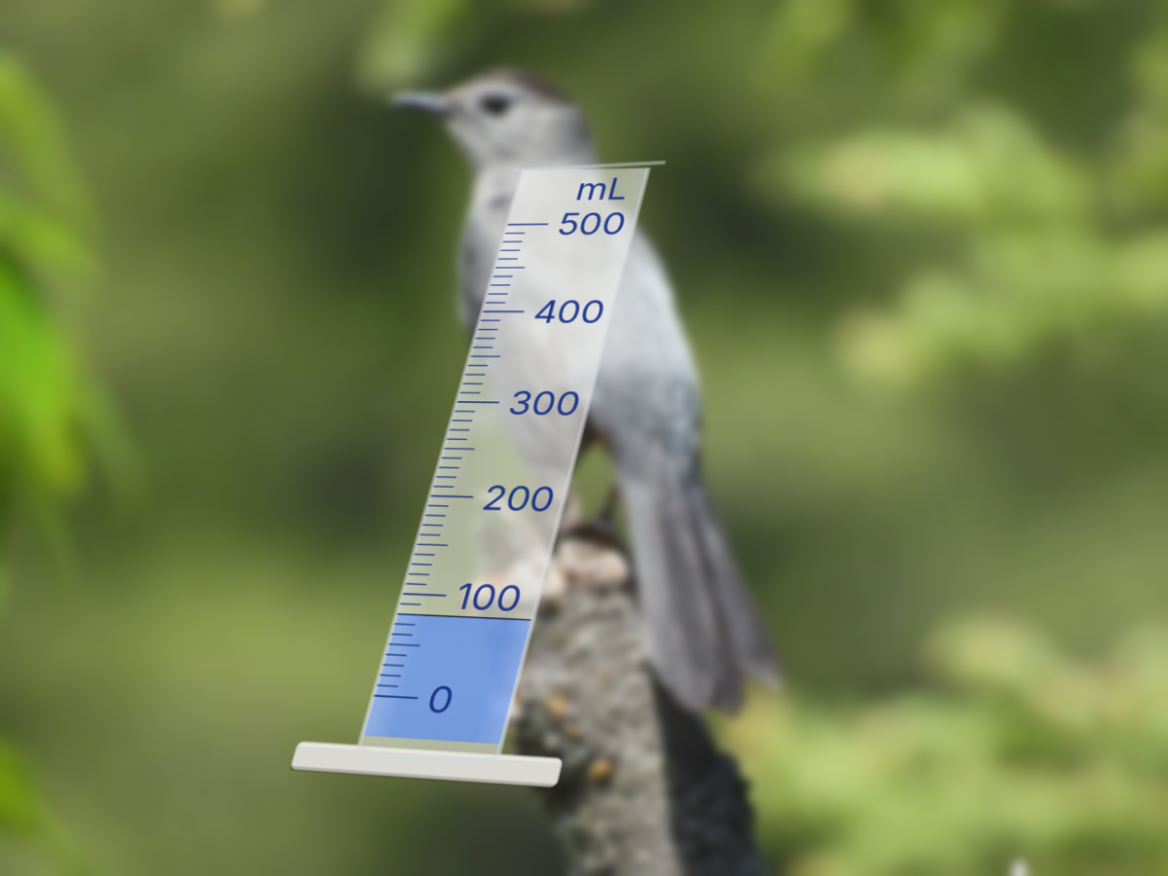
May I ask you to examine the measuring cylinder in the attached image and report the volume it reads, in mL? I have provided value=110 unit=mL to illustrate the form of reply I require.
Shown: value=80 unit=mL
